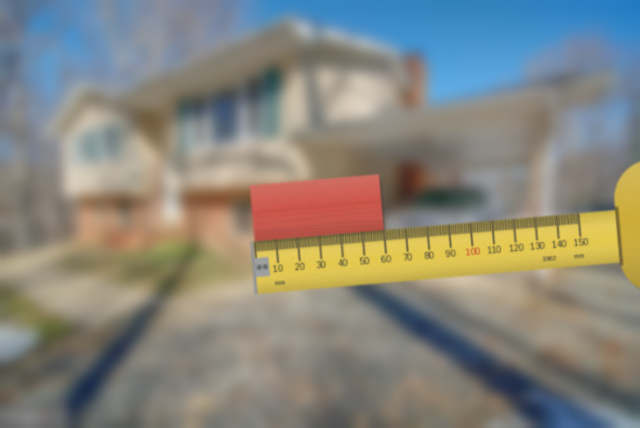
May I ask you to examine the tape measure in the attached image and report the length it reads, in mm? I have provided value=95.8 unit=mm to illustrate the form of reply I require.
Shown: value=60 unit=mm
